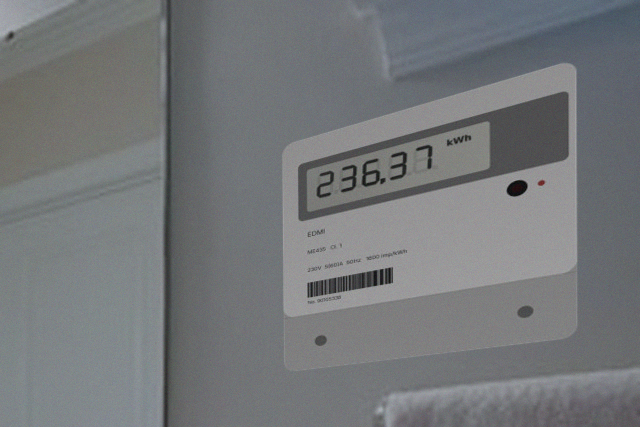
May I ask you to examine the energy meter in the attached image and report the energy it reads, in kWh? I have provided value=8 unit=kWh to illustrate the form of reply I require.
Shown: value=236.37 unit=kWh
